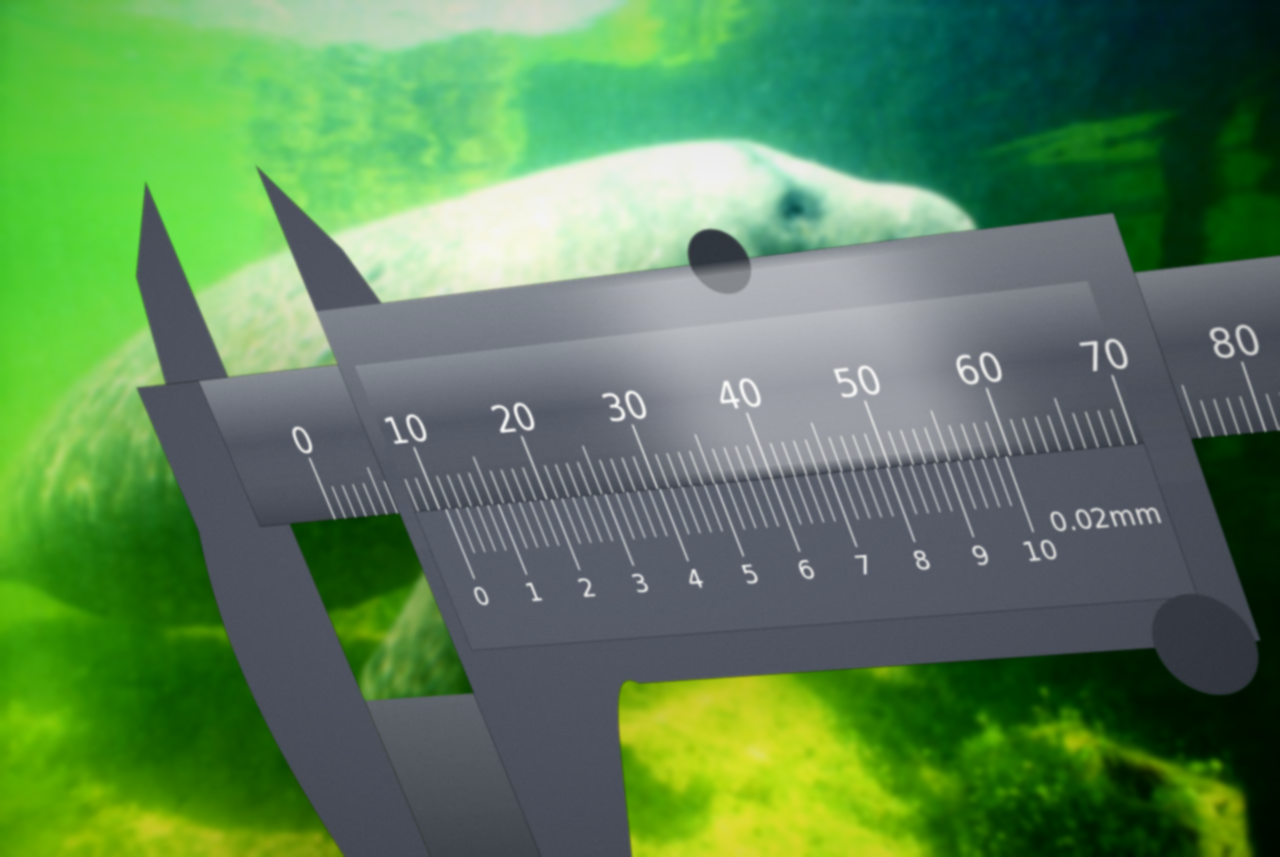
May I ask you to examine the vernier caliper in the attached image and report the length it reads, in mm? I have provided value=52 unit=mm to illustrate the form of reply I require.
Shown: value=10.6 unit=mm
